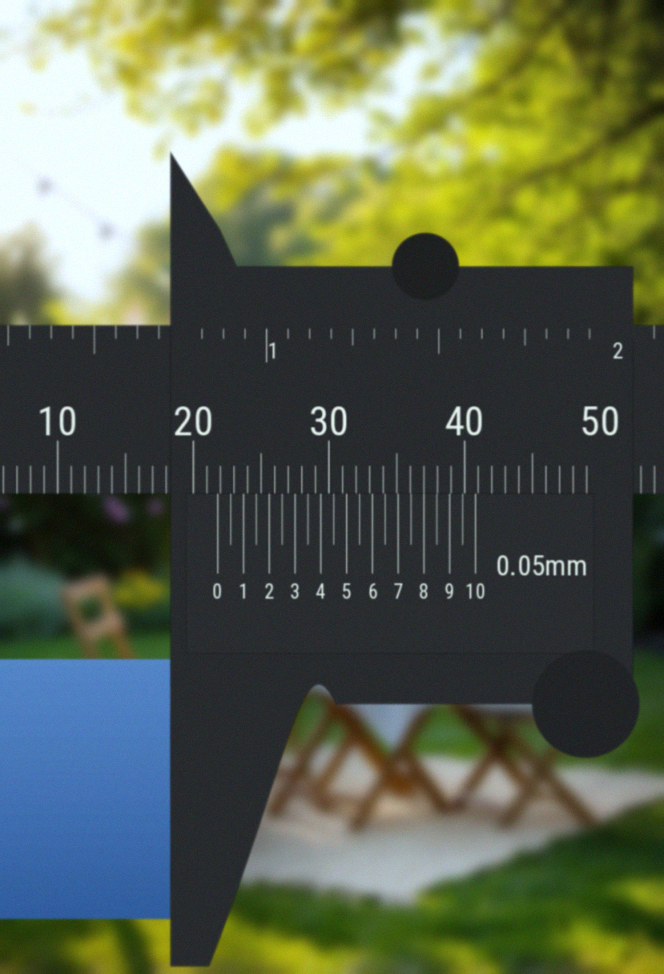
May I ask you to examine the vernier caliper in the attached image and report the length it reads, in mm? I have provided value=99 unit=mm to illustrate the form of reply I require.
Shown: value=21.8 unit=mm
